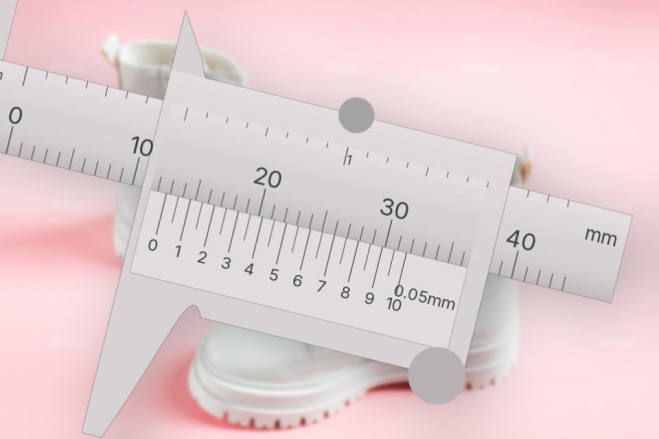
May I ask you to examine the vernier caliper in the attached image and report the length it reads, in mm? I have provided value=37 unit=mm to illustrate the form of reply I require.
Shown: value=12.7 unit=mm
